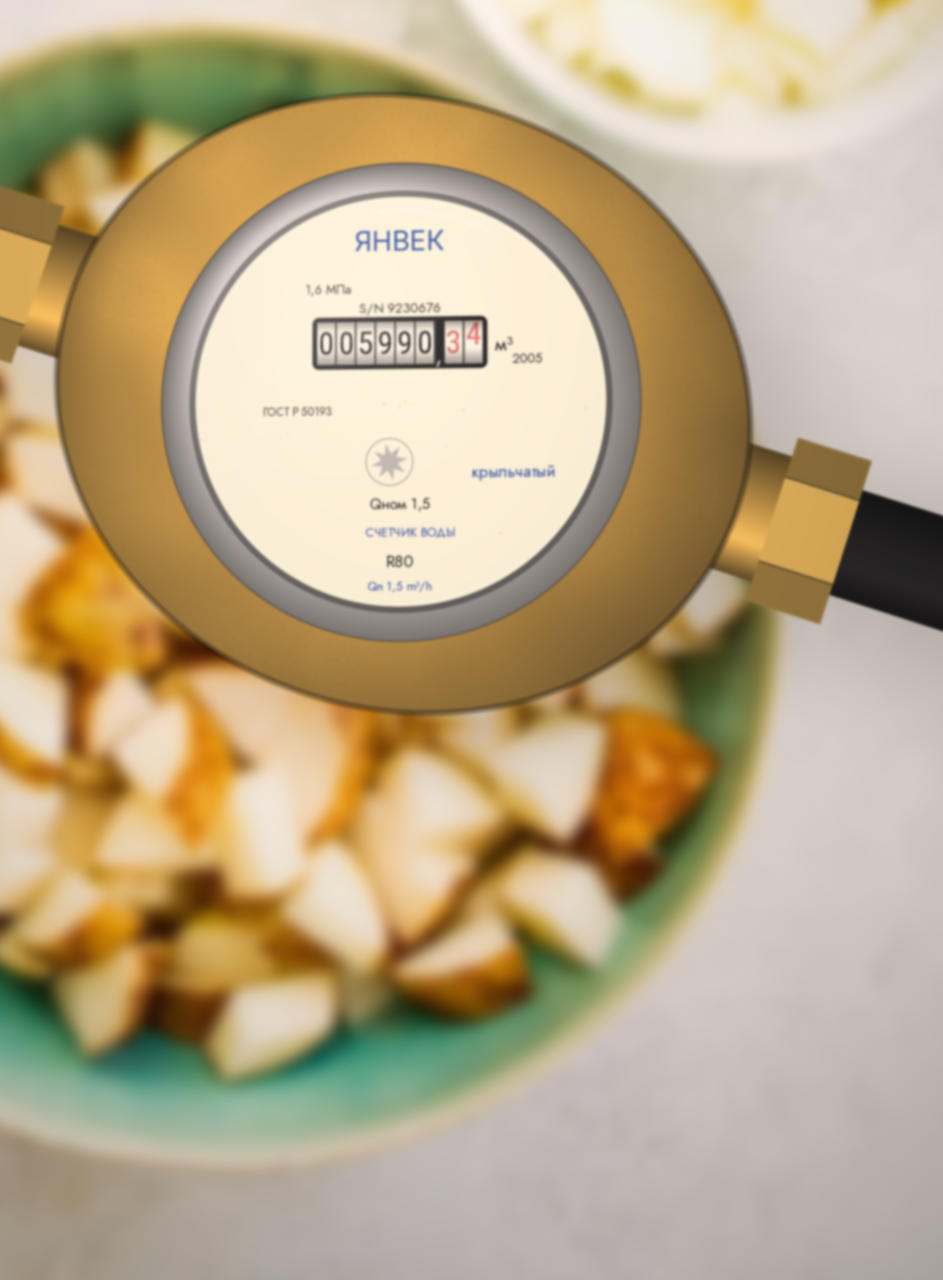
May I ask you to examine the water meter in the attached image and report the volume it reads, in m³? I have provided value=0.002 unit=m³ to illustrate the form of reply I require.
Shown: value=5990.34 unit=m³
